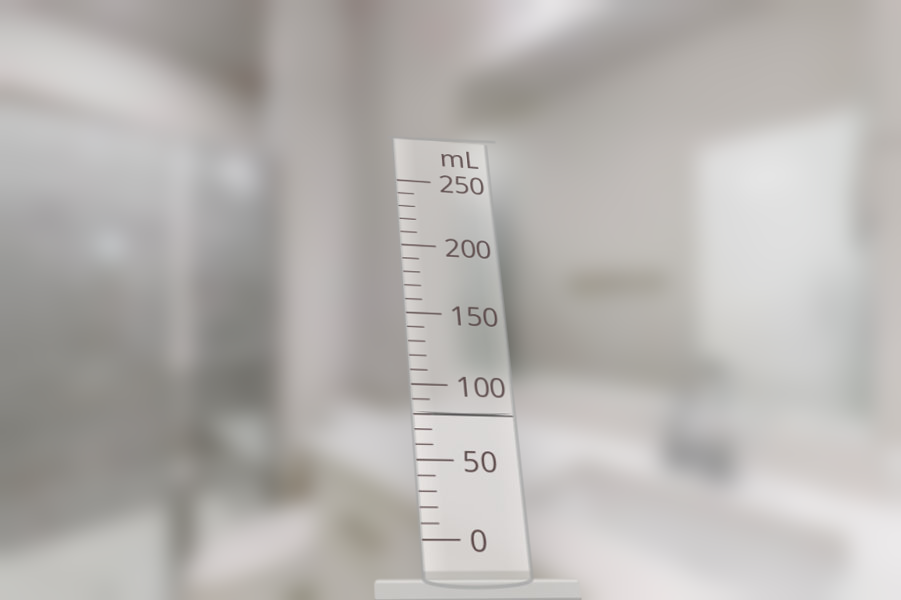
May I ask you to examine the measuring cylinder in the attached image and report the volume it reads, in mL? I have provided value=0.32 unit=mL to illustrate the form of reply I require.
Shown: value=80 unit=mL
